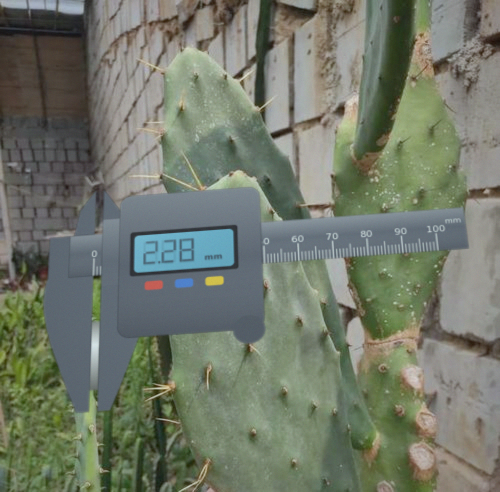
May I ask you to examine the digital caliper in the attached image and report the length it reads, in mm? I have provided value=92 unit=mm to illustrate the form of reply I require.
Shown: value=2.28 unit=mm
